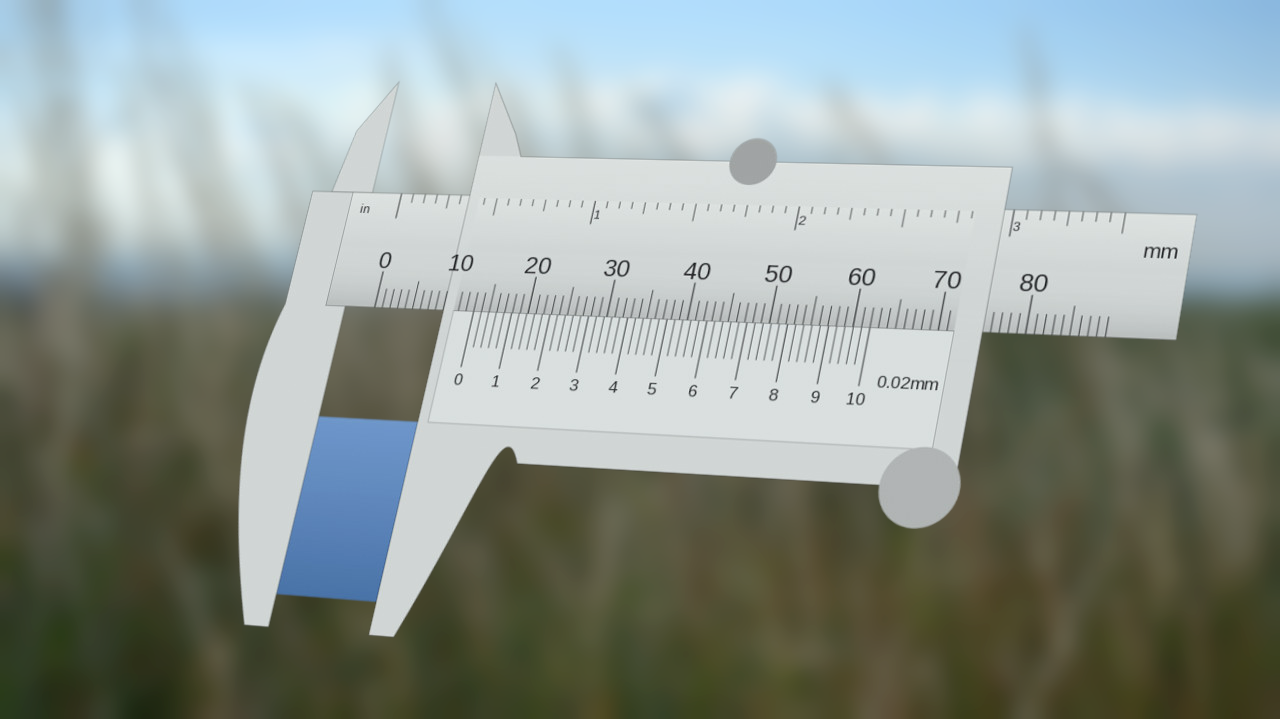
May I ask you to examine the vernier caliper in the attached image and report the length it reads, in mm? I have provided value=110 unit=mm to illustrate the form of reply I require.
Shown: value=13.0 unit=mm
